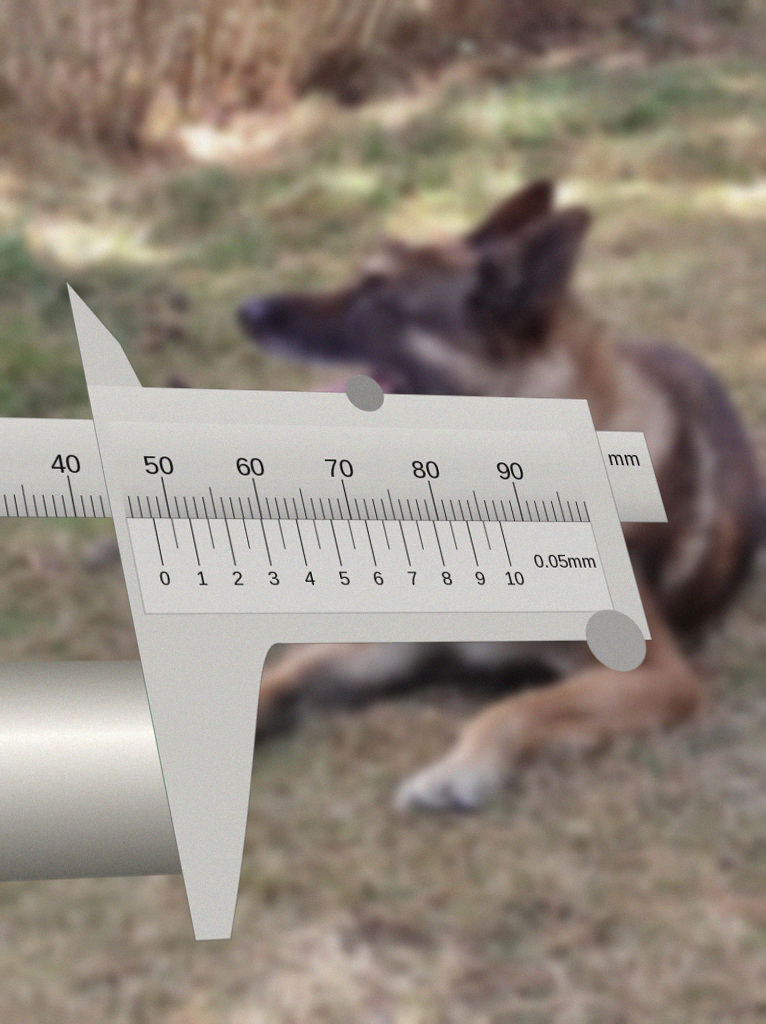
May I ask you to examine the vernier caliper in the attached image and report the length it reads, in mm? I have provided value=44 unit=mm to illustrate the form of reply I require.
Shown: value=48.2 unit=mm
